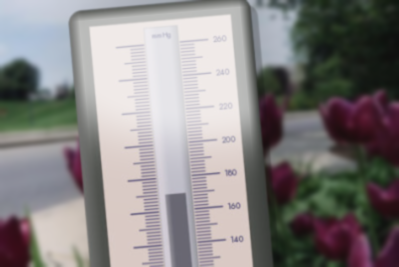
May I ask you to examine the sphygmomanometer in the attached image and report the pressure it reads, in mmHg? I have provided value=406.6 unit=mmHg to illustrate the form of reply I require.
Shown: value=170 unit=mmHg
